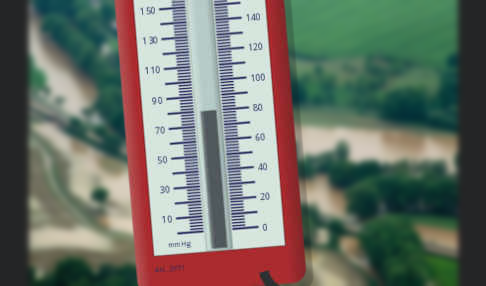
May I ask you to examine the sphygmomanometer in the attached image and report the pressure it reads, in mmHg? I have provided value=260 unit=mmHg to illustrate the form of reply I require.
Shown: value=80 unit=mmHg
